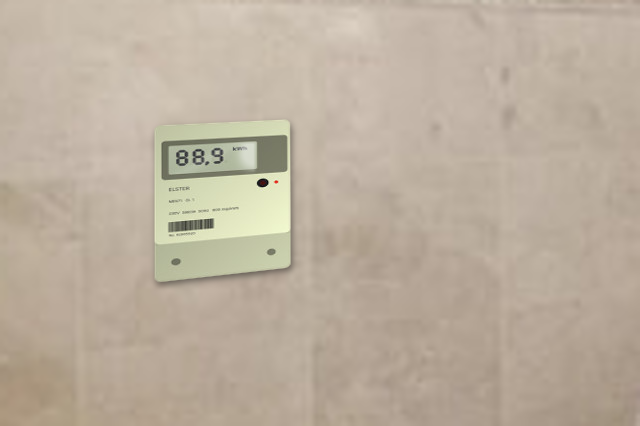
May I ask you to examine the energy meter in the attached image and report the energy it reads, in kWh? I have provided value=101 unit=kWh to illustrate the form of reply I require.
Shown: value=88.9 unit=kWh
